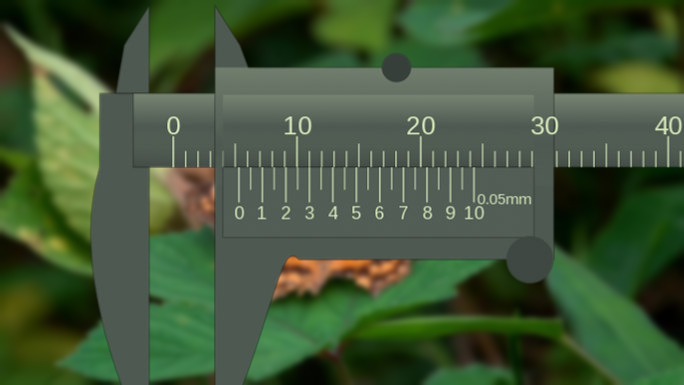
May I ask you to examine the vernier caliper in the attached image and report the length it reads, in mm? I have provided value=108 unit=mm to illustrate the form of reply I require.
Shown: value=5.3 unit=mm
